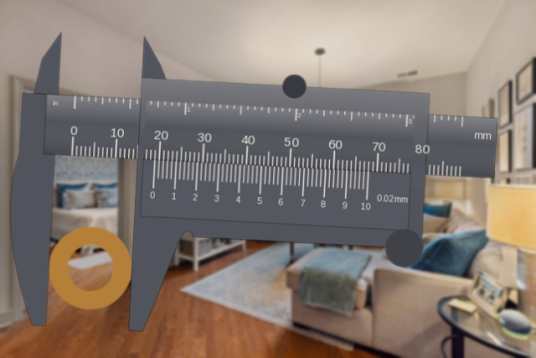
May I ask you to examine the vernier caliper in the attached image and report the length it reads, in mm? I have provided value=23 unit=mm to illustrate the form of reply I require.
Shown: value=19.0 unit=mm
